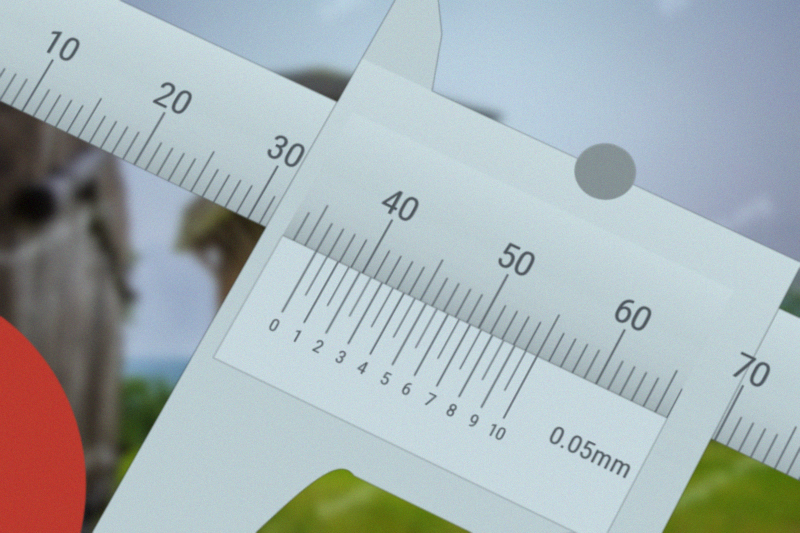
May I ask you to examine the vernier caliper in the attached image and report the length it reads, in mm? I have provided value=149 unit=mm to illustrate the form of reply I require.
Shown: value=36.0 unit=mm
